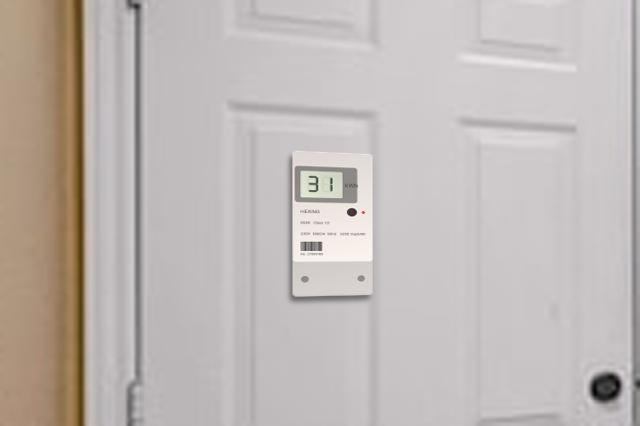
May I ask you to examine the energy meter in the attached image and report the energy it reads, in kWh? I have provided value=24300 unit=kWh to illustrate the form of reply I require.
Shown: value=31 unit=kWh
